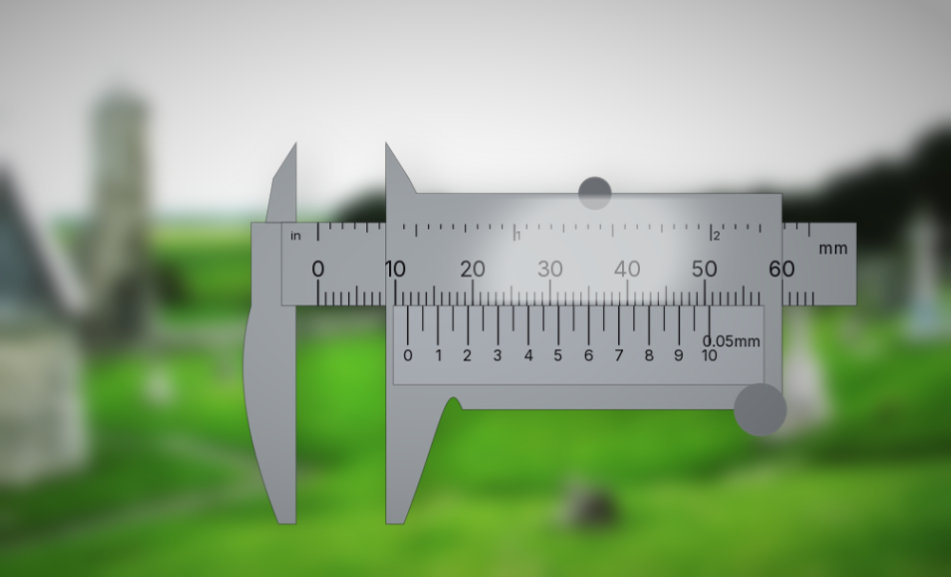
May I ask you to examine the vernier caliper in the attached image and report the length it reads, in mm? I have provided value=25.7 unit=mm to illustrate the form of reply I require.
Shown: value=11.6 unit=mm
